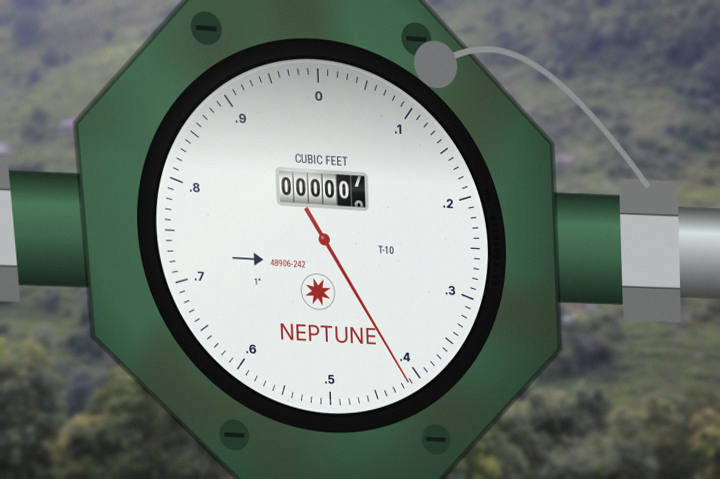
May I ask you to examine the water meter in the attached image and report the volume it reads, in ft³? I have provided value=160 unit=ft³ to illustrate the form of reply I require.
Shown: value=7.41 unit=ft³
